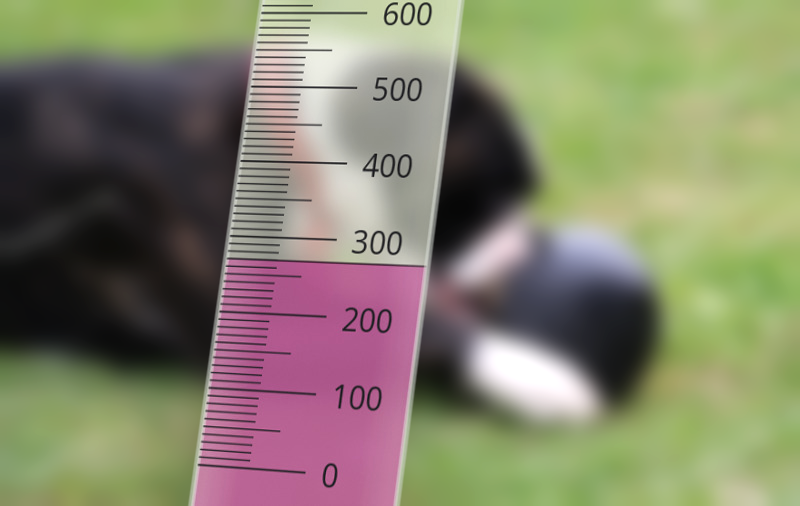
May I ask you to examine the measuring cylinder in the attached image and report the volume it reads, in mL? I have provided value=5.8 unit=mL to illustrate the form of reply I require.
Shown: value=270 unit=mL
